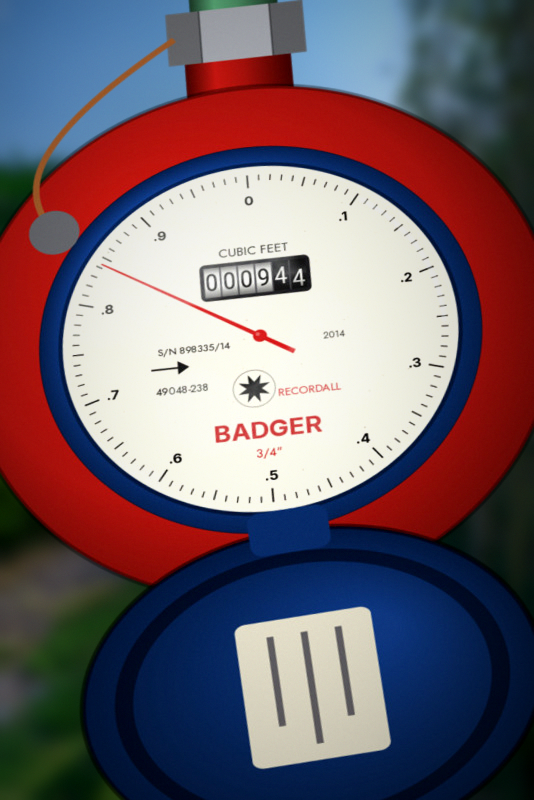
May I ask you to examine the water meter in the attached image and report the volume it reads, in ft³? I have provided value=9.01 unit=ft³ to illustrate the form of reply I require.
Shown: value=943.84 unit=ft³
